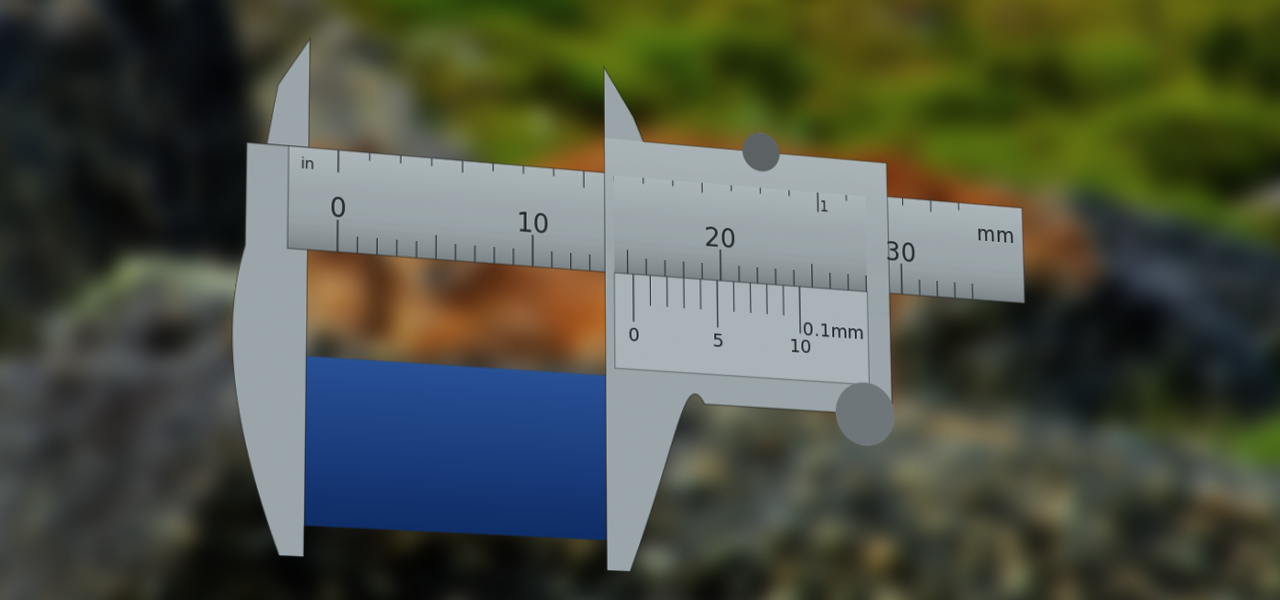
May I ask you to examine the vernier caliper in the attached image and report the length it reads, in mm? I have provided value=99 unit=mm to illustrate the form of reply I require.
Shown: value=15.3 unit=mm
